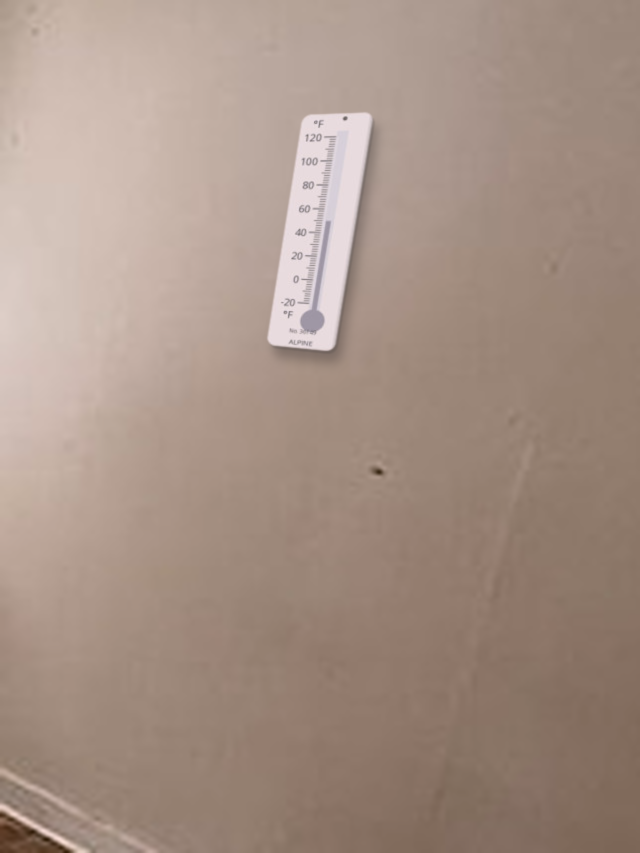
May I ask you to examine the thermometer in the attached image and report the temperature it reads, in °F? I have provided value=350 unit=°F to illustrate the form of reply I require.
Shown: value=50 unit=°F
